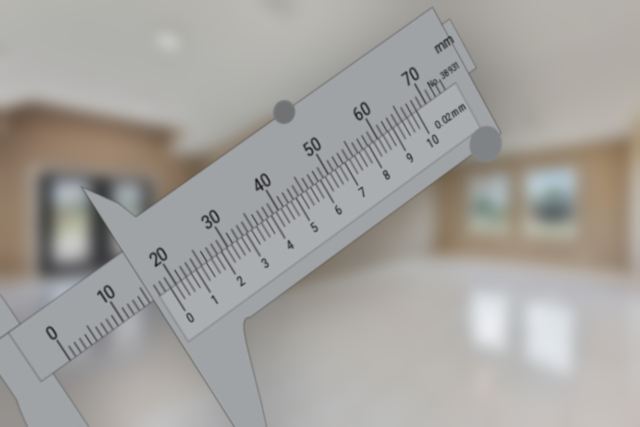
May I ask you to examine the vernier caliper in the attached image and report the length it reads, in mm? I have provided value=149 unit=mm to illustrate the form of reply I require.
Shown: value=19.0 unit=mm
